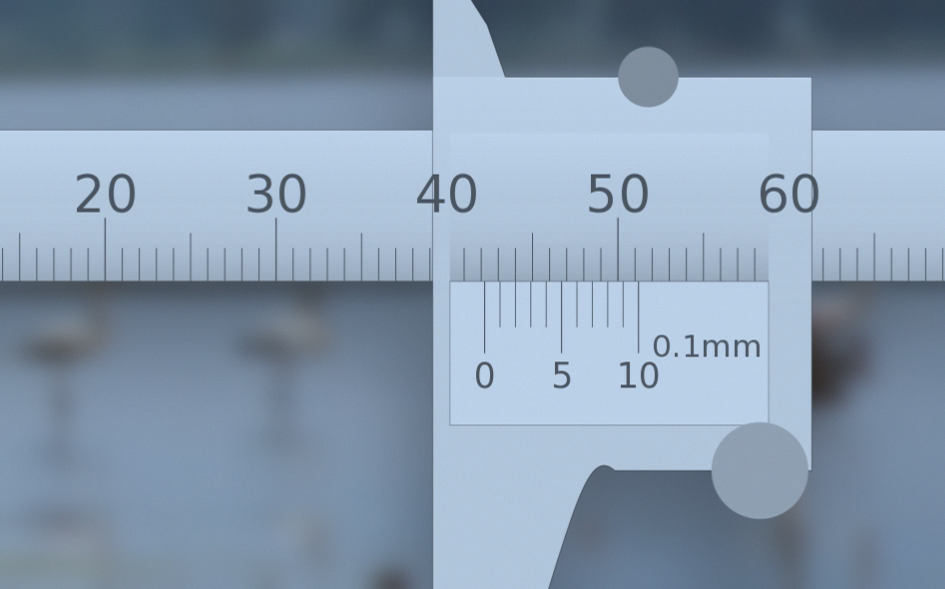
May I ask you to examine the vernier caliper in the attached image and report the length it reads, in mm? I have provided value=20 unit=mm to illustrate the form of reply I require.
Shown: value=42.2 unit=mm
